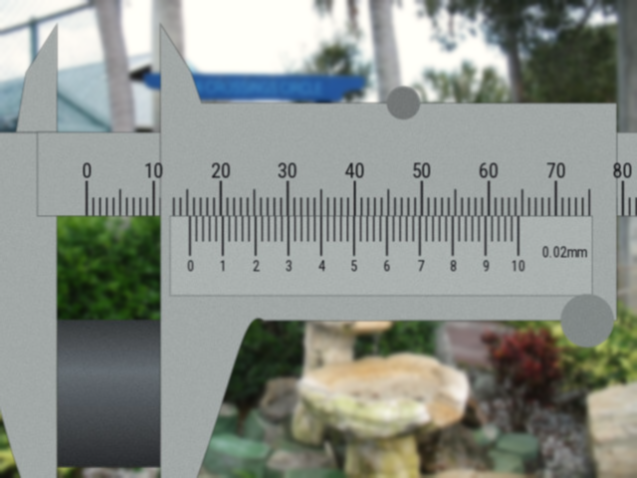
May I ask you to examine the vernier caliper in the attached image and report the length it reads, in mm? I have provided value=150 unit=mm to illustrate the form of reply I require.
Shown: value=15.4 unit=mm
